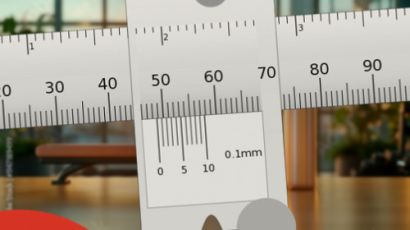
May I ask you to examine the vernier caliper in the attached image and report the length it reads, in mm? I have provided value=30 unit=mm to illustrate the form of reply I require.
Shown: value=48.8 unit=mm
